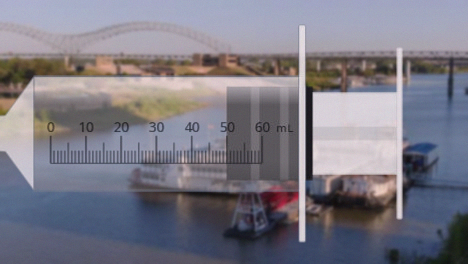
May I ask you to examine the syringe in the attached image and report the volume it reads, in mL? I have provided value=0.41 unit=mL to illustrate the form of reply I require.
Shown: value=50 unit=mL
